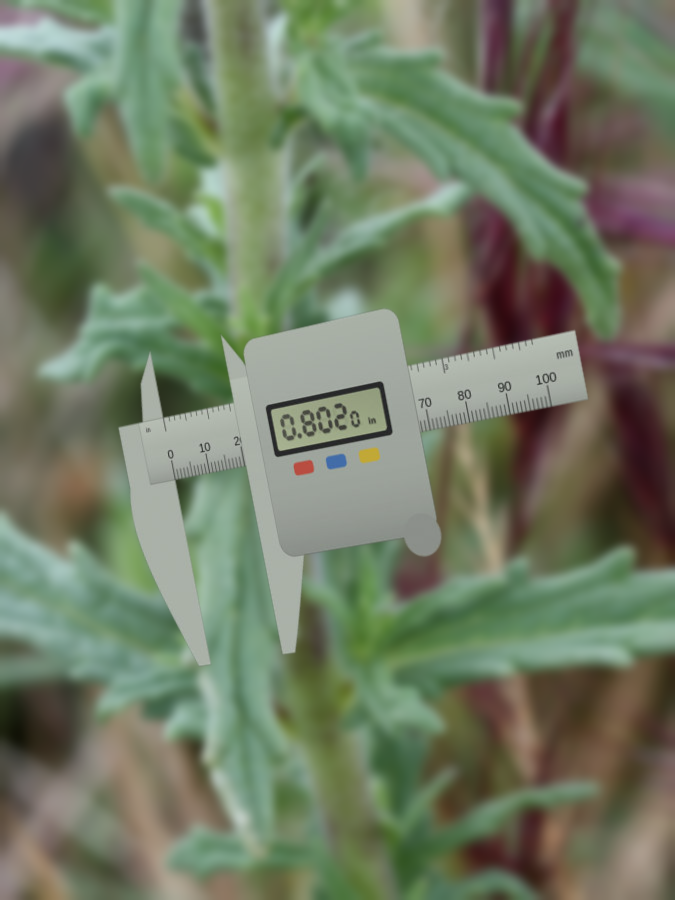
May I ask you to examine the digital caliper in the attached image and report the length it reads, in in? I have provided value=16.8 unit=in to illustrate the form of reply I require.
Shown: value=0.8020 unit=in
